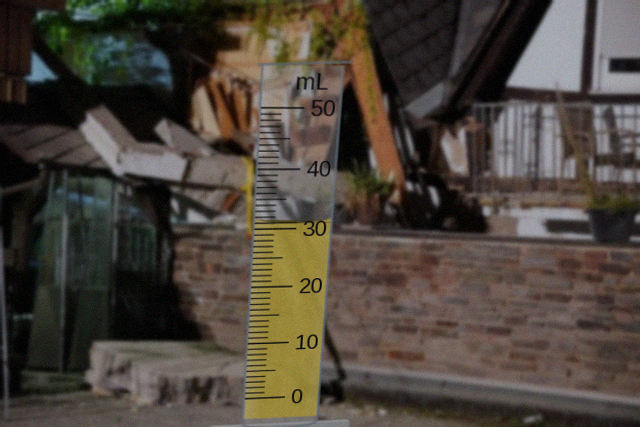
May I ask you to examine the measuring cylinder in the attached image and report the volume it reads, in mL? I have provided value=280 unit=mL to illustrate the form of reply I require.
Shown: value=31 unit=mL
